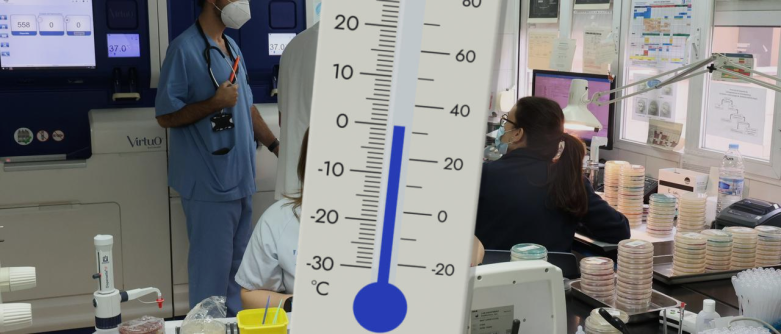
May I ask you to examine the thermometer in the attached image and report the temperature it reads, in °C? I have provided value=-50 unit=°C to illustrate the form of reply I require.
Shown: value=0 unit=°C
